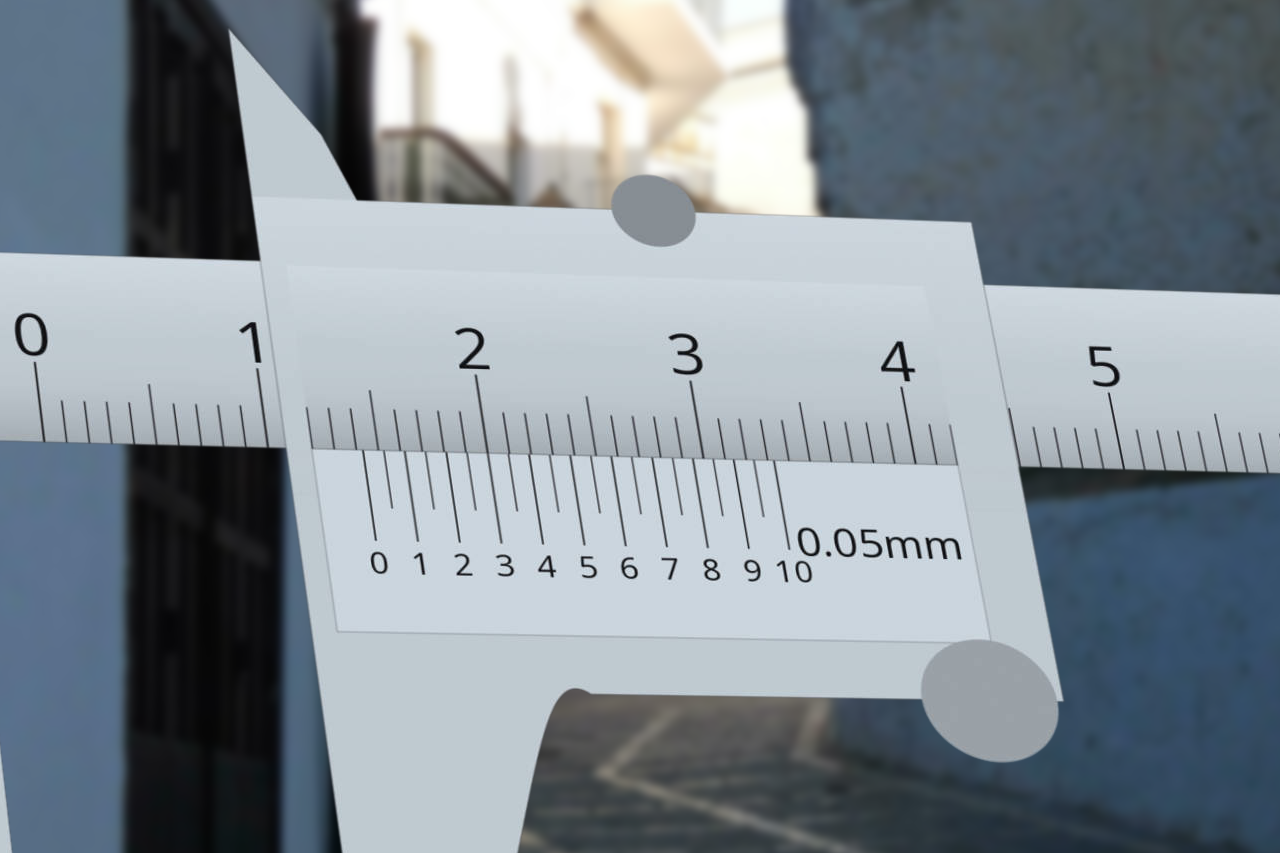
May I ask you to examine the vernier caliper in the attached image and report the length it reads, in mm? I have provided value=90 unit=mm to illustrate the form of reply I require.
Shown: value=14.3 unit=mm
